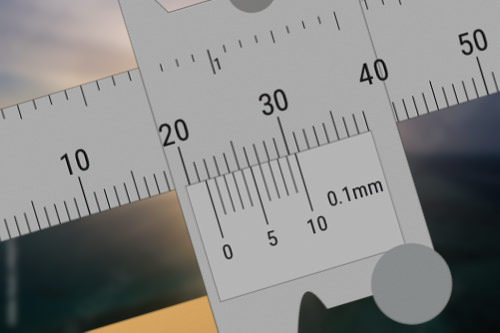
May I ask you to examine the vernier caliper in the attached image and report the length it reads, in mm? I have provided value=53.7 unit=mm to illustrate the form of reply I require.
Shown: value=21.6 unit=mm
